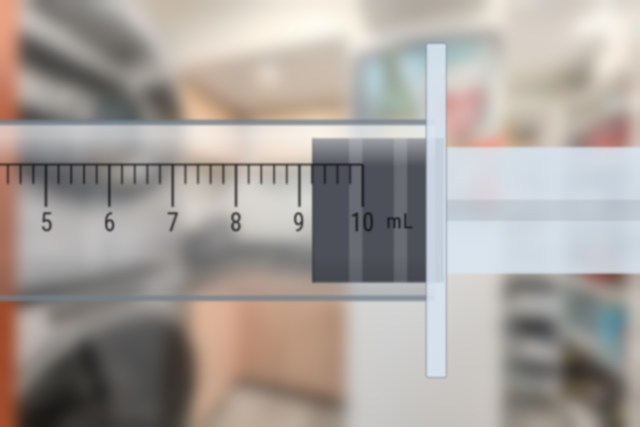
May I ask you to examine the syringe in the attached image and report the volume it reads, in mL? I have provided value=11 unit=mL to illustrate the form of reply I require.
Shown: value=9.2 unit=mL
